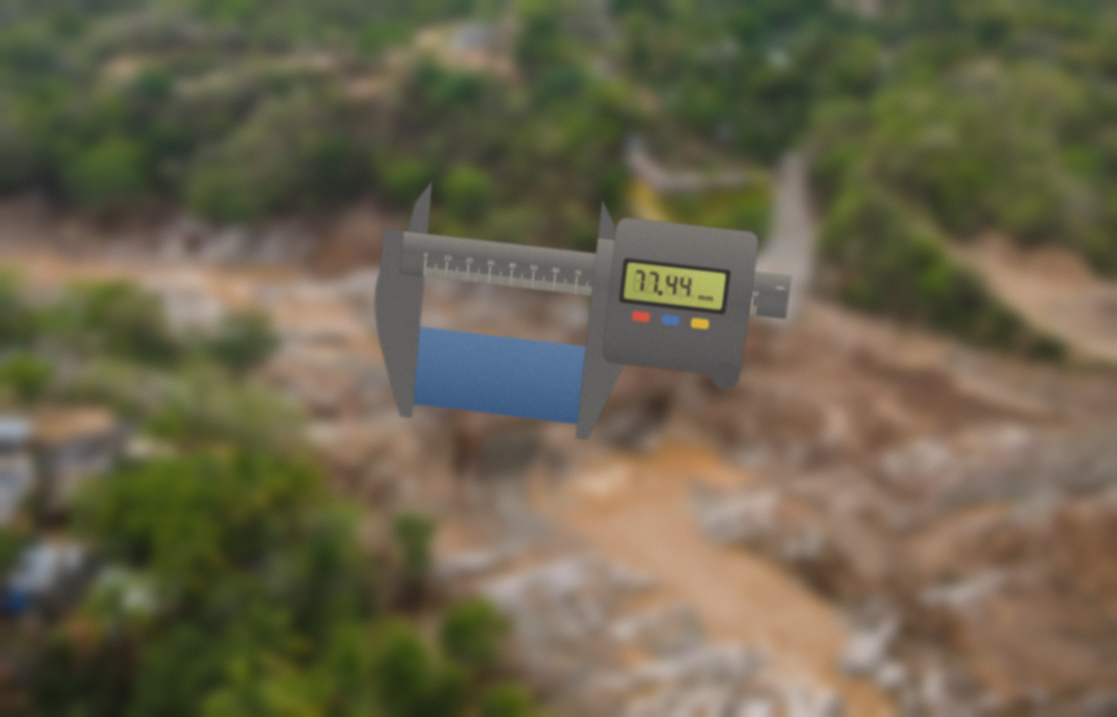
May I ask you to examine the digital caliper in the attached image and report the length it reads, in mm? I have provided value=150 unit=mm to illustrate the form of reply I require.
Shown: value=77.44 unit=mm
